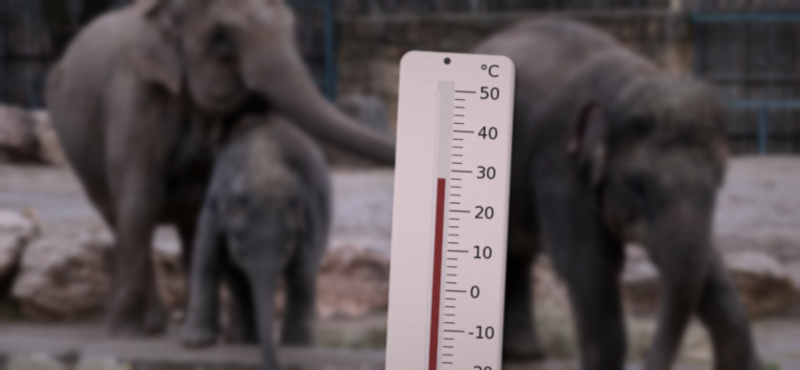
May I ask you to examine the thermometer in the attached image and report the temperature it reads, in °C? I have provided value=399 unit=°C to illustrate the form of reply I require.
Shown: value=28 unit=°C
